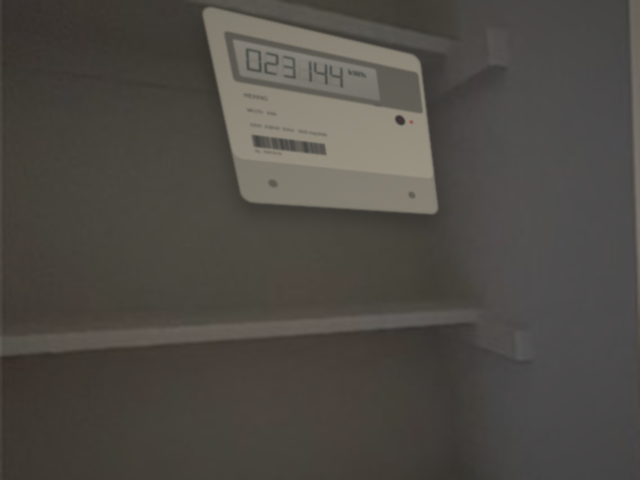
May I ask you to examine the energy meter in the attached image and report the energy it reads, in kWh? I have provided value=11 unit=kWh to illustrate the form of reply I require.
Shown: value=23144 unit=kWh
